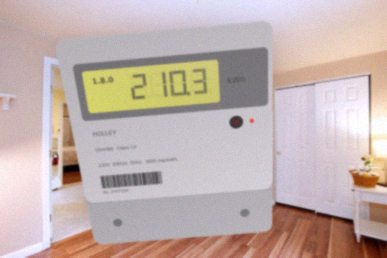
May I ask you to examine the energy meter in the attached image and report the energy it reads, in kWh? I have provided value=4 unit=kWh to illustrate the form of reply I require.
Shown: value=210.3 unit=kWh
